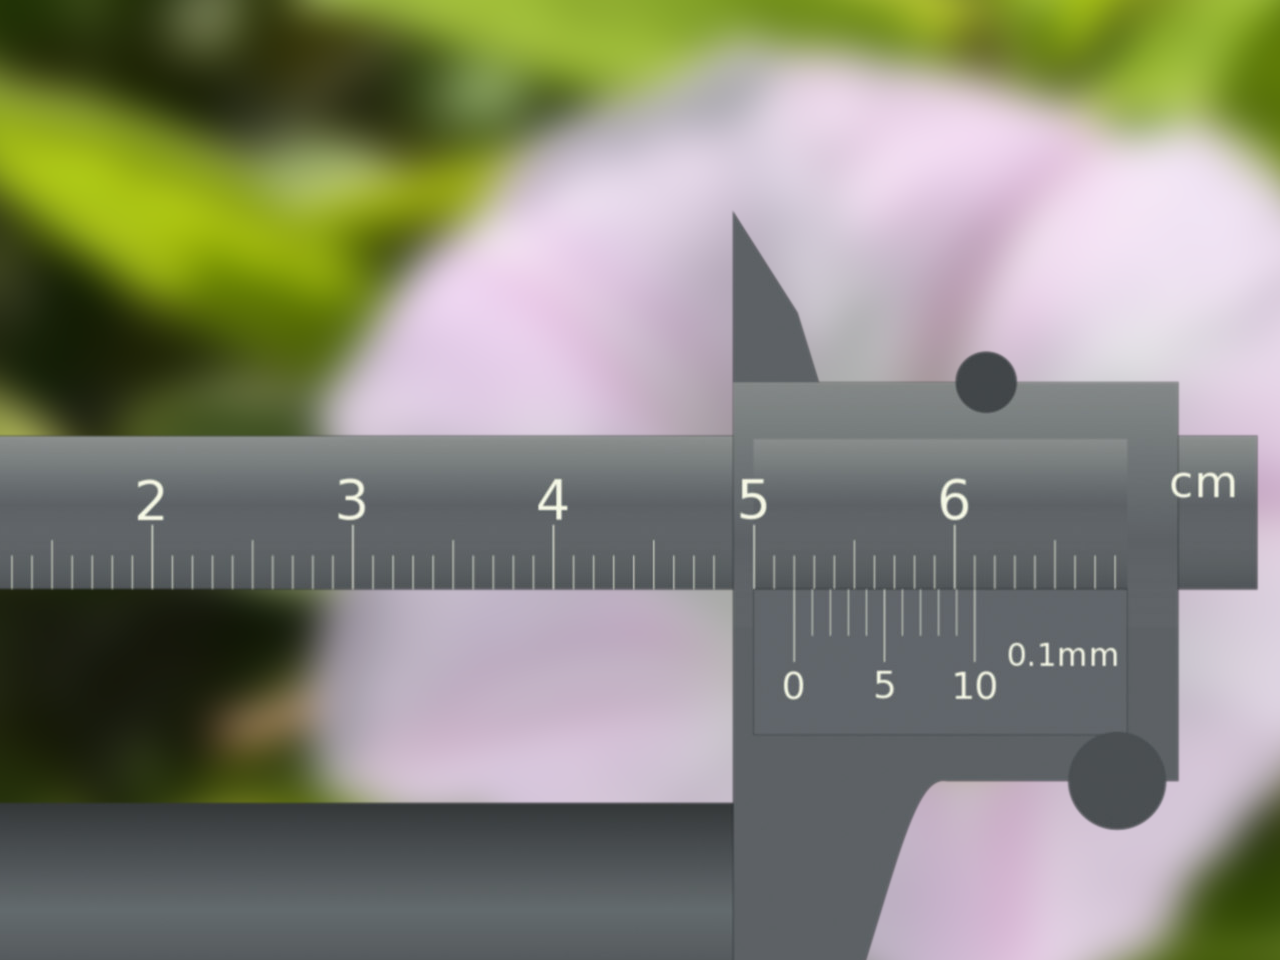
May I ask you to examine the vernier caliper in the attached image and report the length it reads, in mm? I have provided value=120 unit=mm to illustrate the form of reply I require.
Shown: value=52.0 unit=mm
